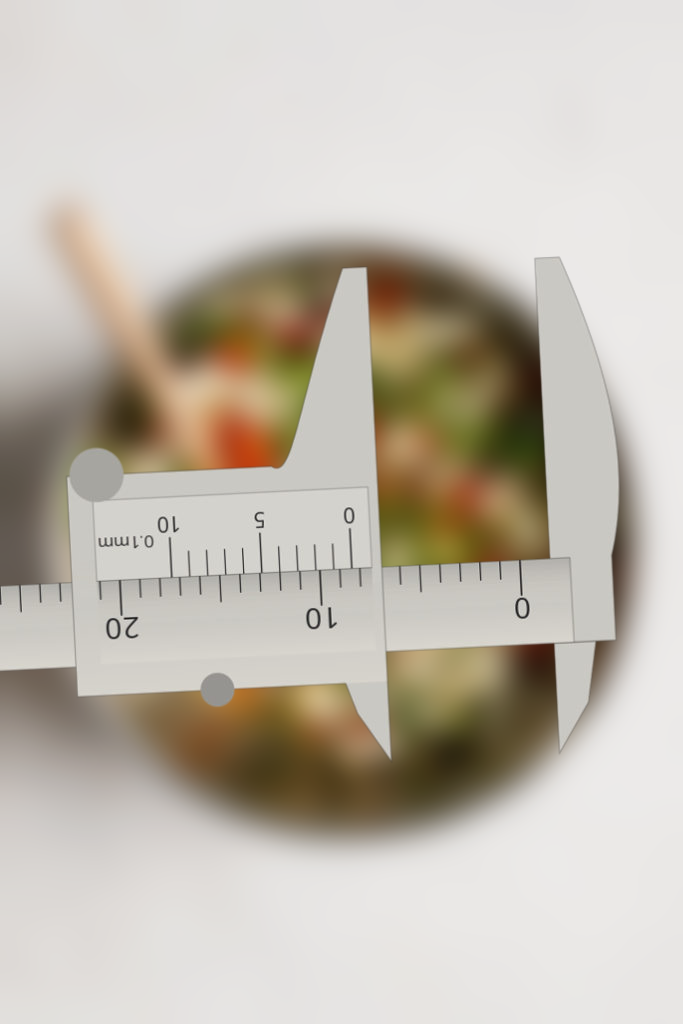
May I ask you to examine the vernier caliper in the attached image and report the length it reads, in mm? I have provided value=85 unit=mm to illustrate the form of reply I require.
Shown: value=8.4 unit=mm
